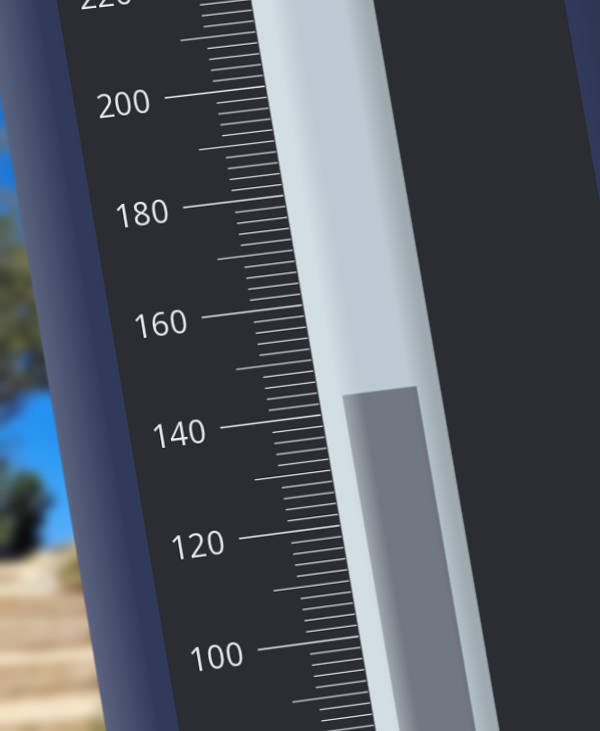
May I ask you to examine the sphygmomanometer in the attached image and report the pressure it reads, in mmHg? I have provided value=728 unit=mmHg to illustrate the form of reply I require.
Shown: value=143 unit=mmHg
